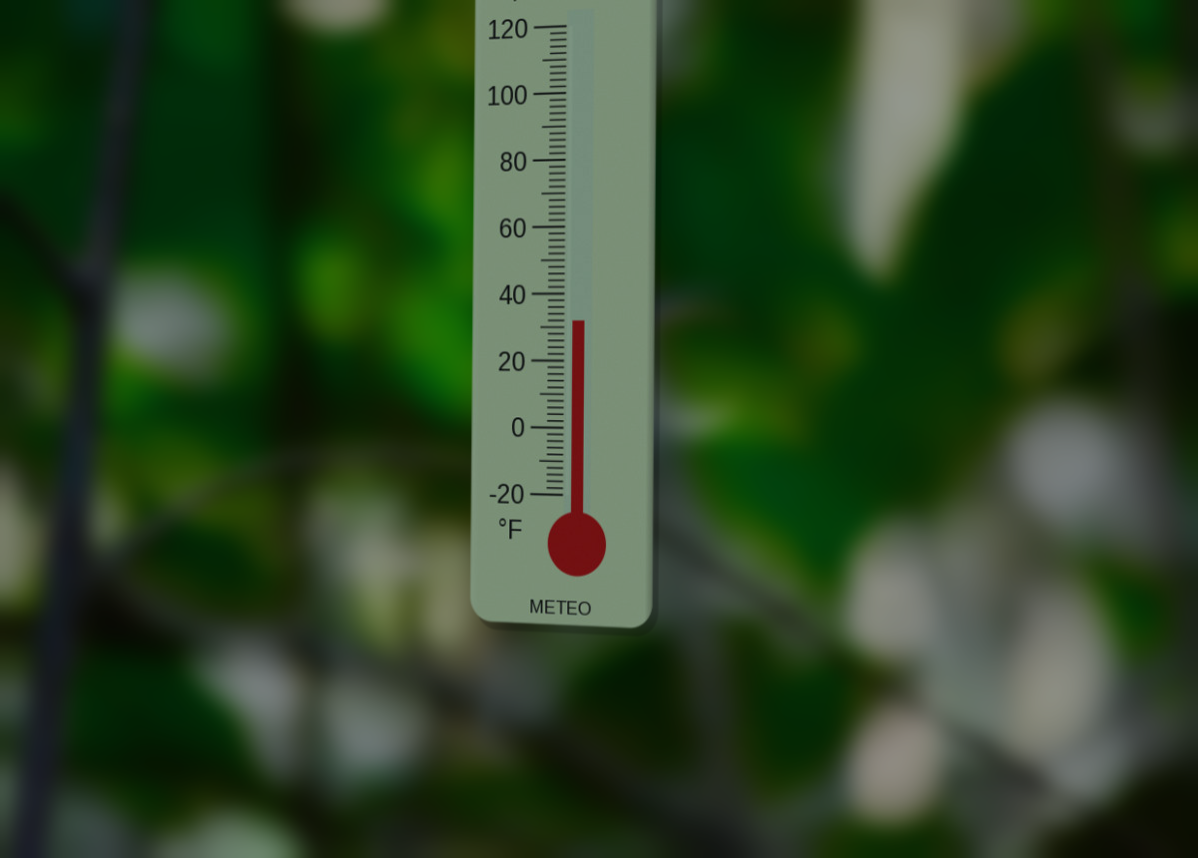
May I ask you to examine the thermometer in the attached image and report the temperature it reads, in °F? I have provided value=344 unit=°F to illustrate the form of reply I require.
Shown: value=32 unit=°F
